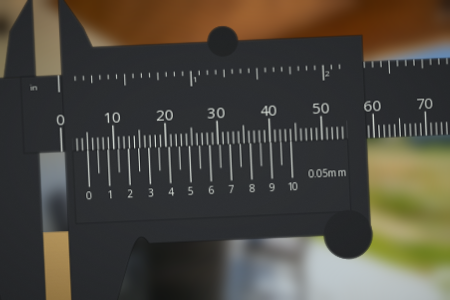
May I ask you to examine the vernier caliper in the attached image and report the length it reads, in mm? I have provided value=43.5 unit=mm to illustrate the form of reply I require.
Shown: value=5.0 unit=mm
